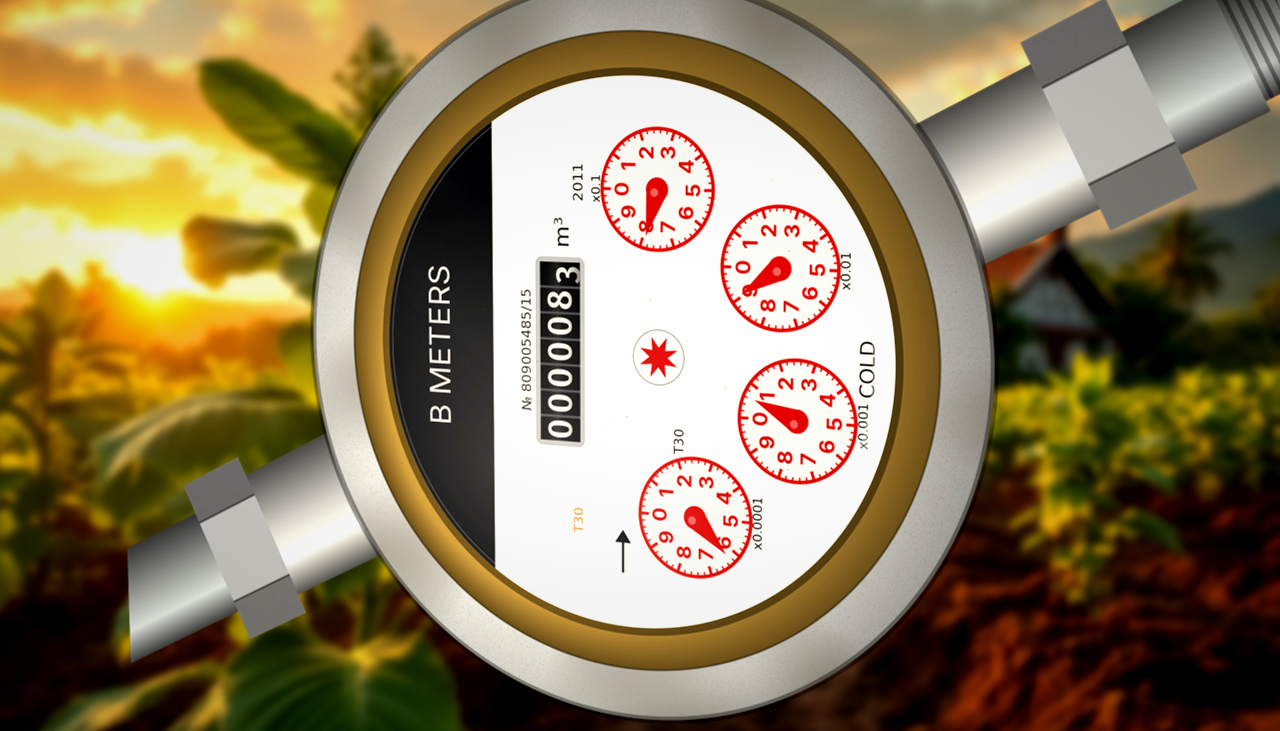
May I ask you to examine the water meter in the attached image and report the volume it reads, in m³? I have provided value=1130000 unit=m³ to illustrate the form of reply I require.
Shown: value=82.7906 unit=m³
